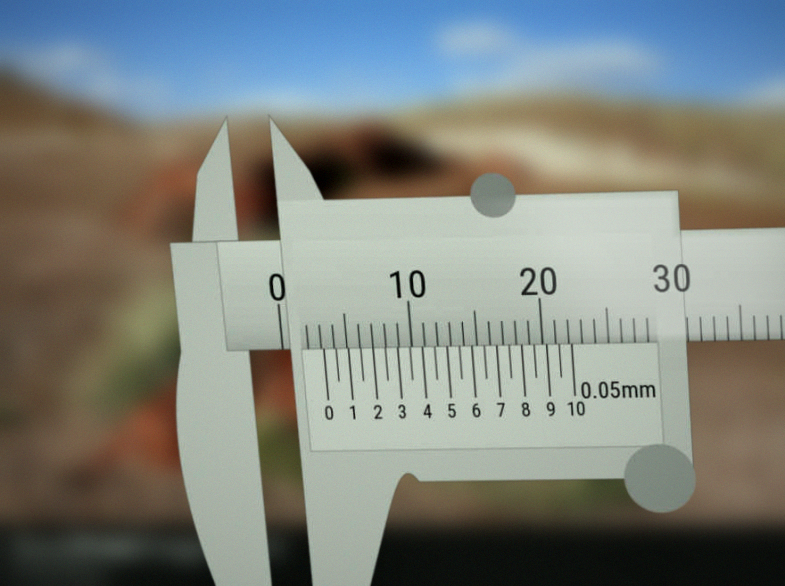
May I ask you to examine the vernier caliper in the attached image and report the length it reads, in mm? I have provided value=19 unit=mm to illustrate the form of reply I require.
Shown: value=3.2 unit=mm
